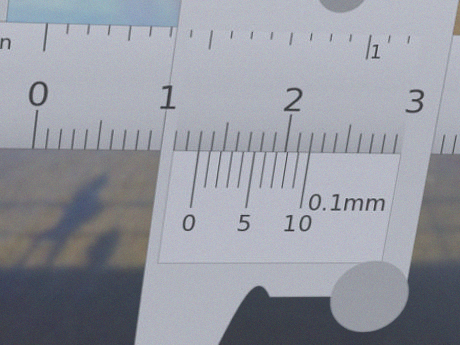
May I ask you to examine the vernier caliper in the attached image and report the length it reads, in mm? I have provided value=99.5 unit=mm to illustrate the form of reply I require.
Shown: value=13.0 unit=mm
